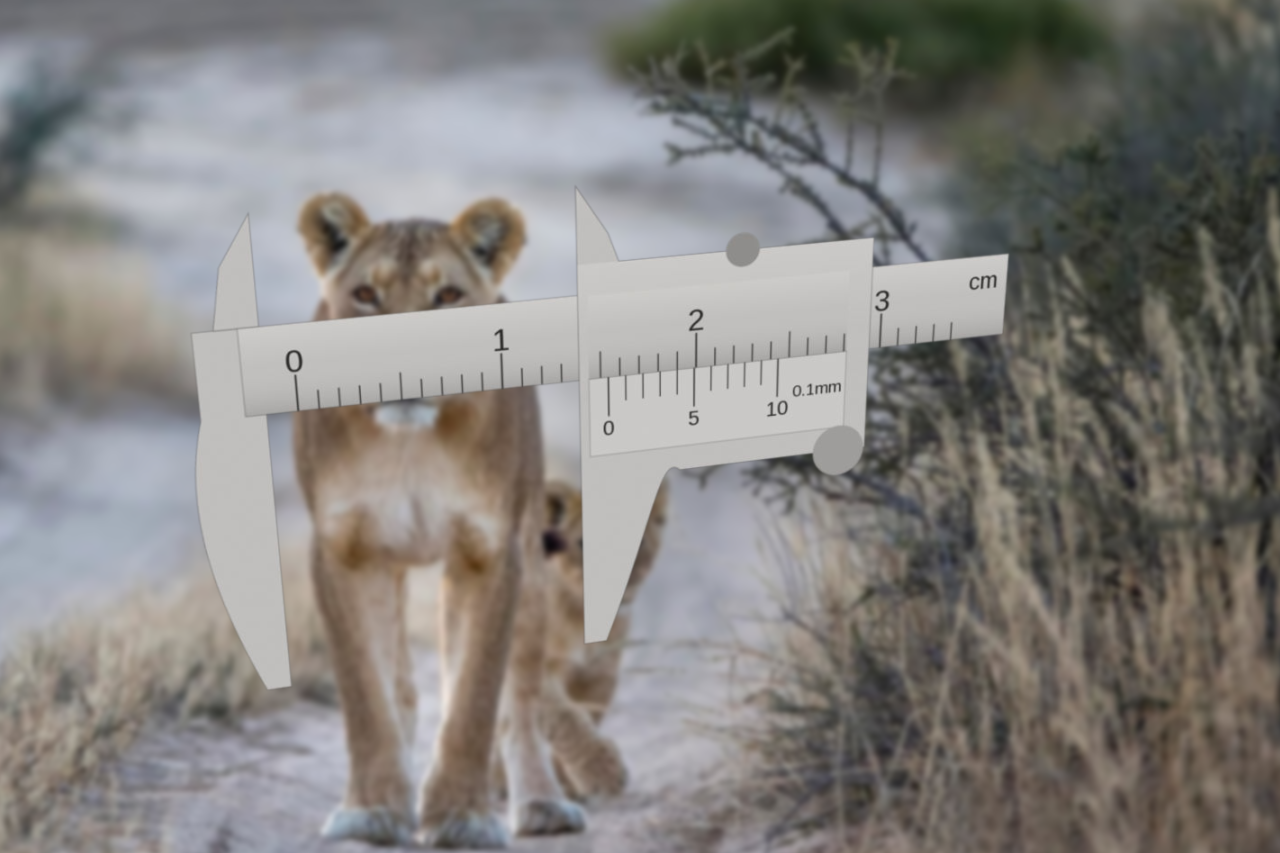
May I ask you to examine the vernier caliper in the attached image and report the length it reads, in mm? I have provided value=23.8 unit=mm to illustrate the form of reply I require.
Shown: value=15.4 unit=mm
